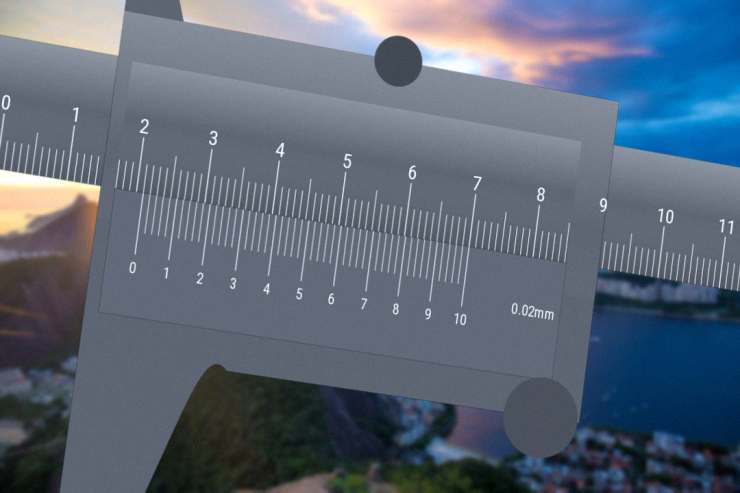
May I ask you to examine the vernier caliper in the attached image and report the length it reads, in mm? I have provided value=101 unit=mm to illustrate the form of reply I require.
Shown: value=21.0 unit=mm
